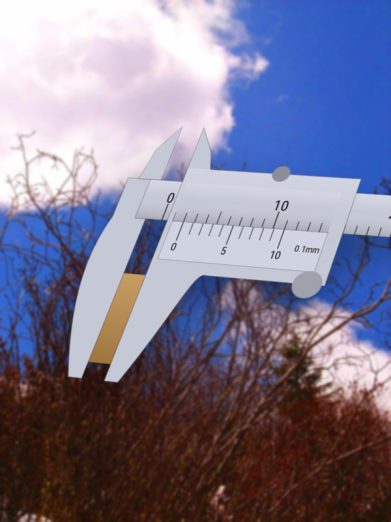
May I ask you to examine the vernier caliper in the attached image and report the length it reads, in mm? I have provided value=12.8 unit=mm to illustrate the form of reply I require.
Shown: value=2.0 unit=mm
